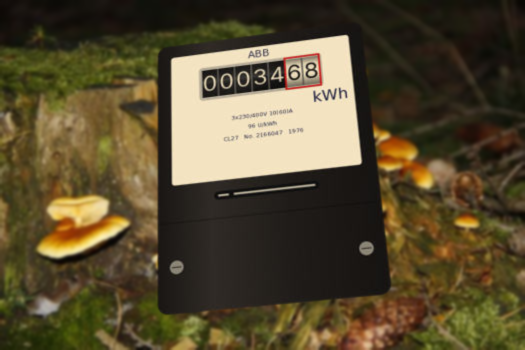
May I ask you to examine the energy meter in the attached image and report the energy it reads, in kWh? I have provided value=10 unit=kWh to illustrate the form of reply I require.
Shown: value=34.68 unit=kWh
